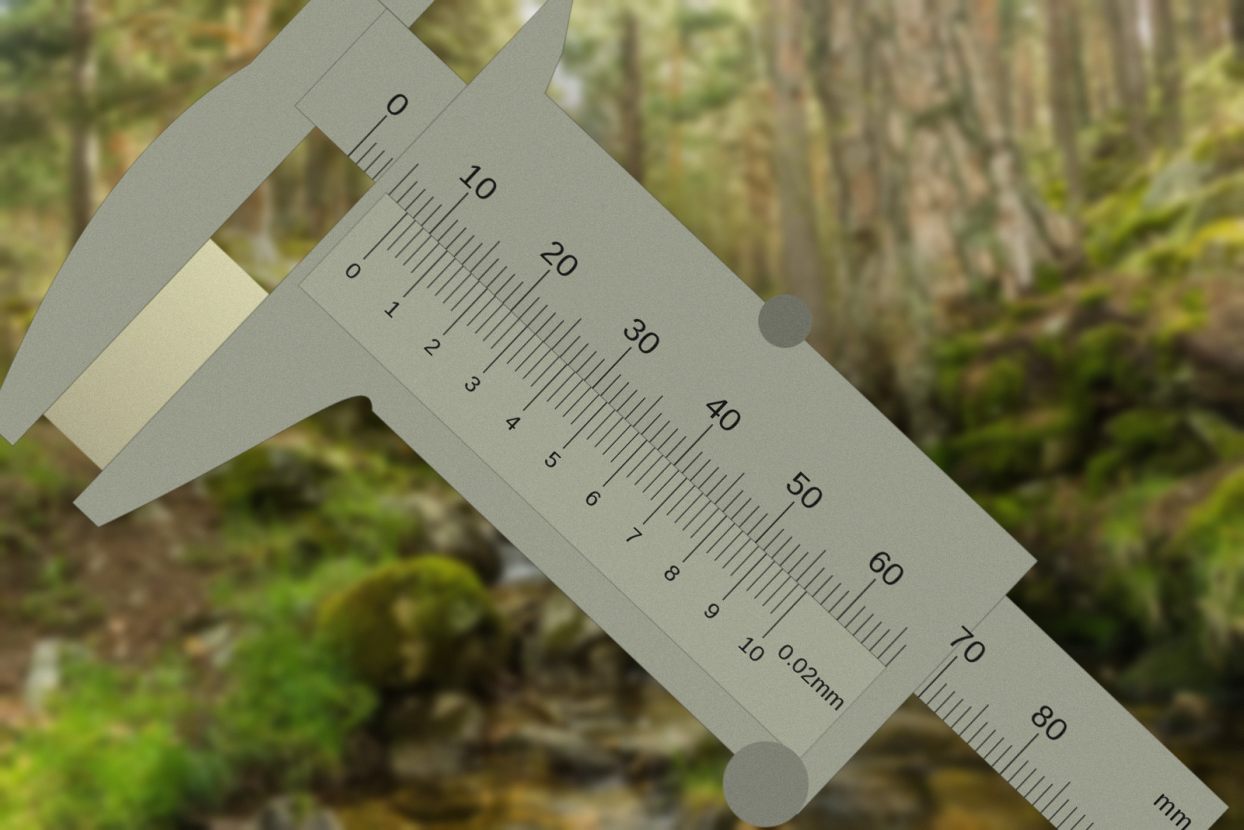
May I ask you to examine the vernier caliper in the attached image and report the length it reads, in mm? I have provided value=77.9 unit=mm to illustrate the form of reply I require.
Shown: value=7.3 unit=mm
